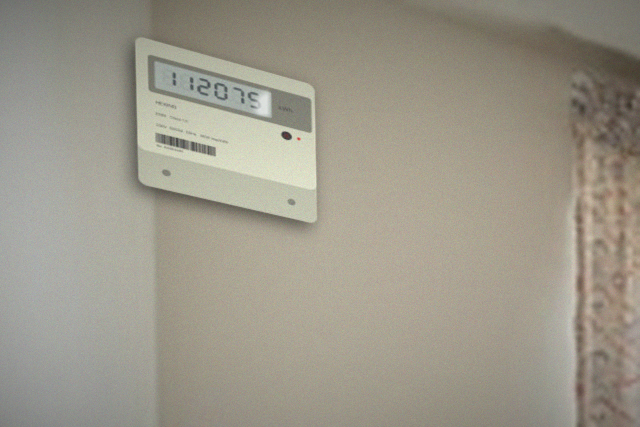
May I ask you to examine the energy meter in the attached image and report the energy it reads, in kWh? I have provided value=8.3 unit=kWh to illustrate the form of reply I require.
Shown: value=112075 unit=kWh
